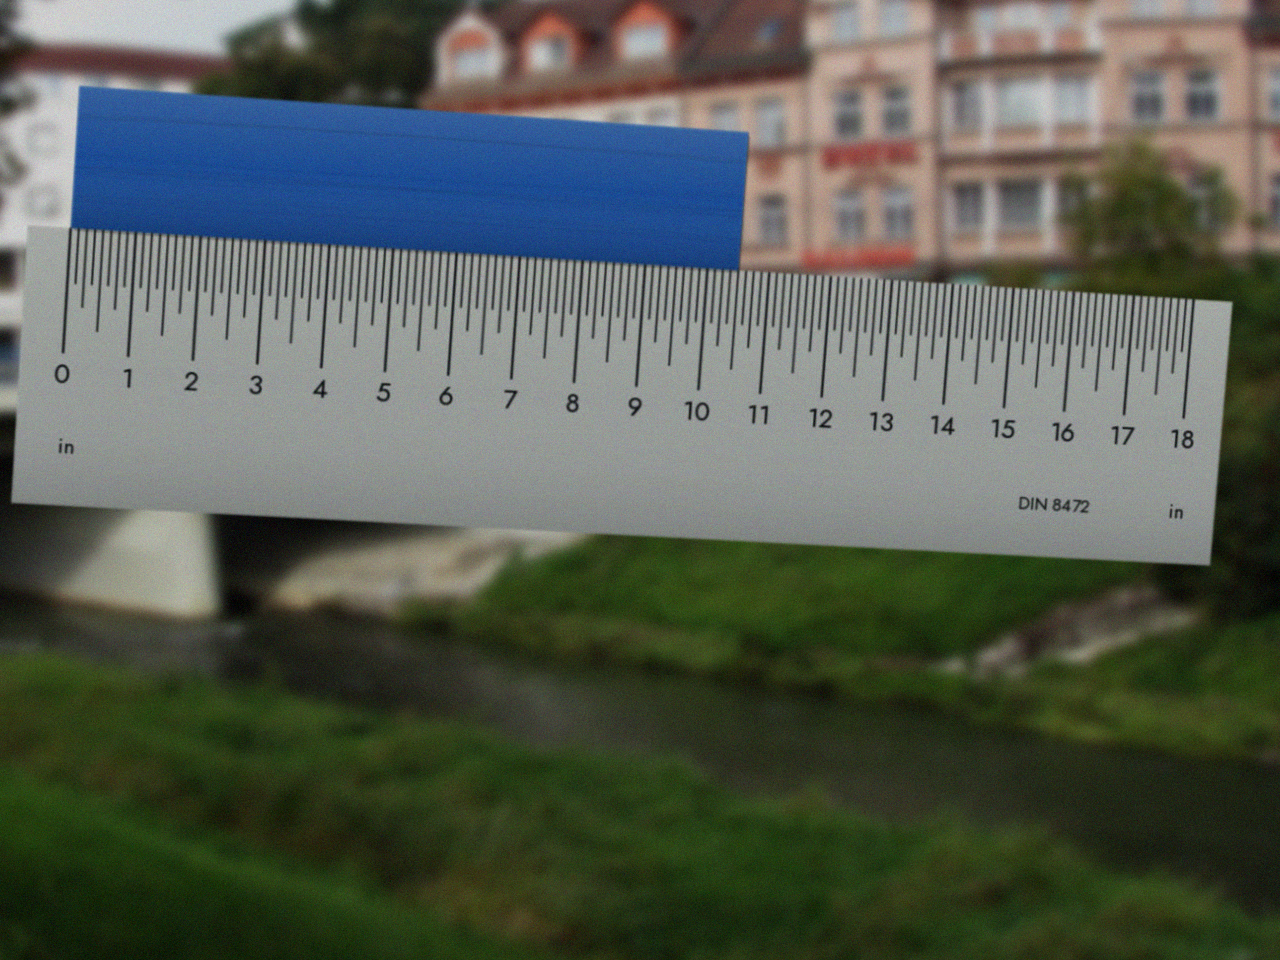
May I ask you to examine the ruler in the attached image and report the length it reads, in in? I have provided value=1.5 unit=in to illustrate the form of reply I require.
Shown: value=10.5 unit=in
